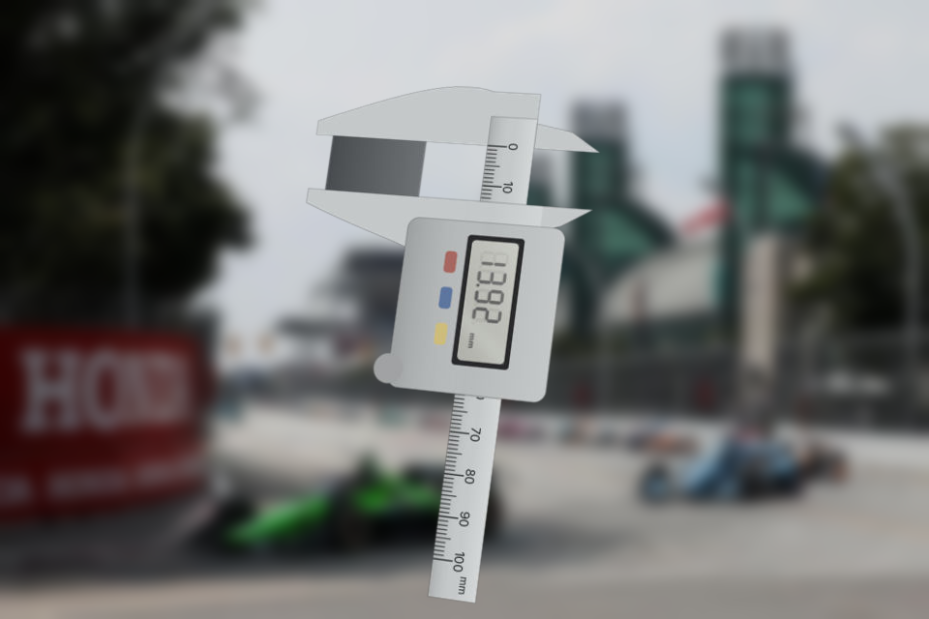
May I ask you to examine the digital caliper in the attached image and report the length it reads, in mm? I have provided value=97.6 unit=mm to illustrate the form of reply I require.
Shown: value=13.92 unit=mm
